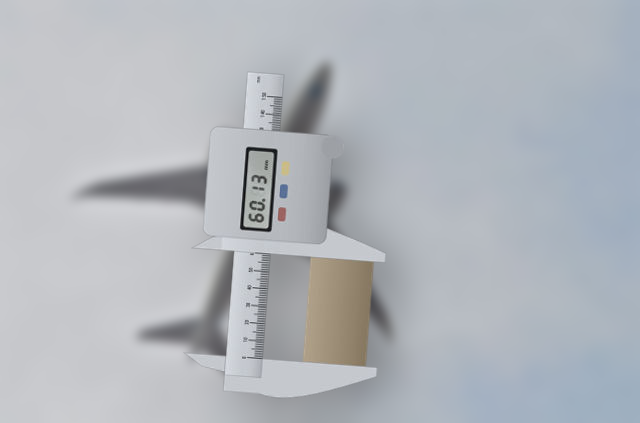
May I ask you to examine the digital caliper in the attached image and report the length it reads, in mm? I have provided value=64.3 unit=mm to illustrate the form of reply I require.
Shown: value=60.13 unit=mm
